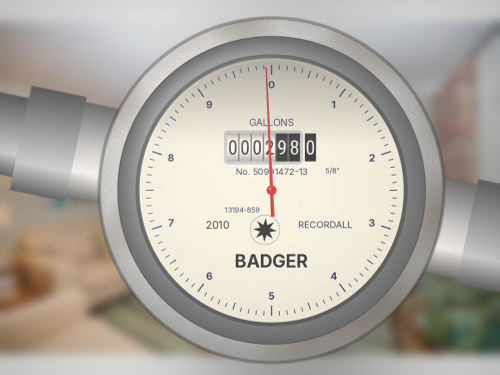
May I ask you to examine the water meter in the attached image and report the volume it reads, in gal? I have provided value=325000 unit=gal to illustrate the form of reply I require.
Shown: value=2979.9 unit=gal
